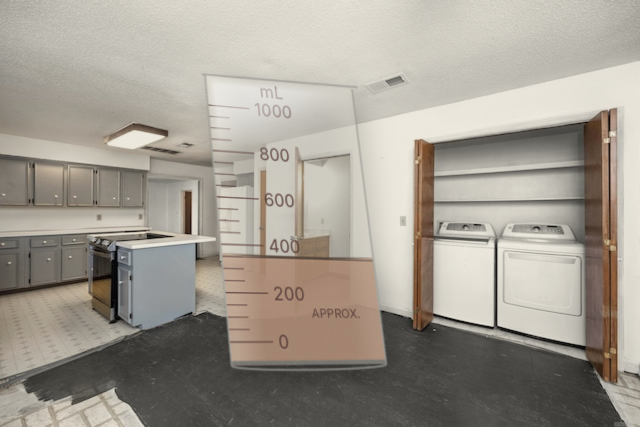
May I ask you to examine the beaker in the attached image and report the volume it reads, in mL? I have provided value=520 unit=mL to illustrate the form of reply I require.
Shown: value=350 unit=mL
